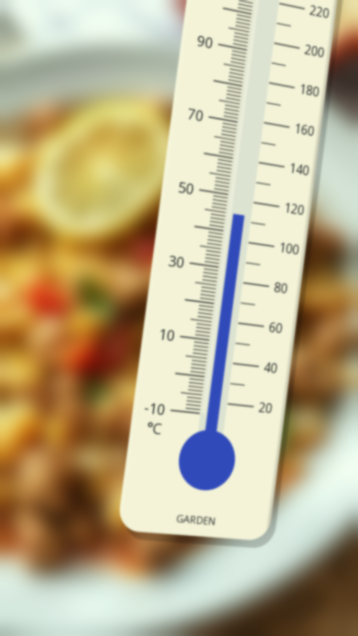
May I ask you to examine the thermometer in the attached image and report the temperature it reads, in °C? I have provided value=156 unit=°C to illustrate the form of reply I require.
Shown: value=45 unit=°C
